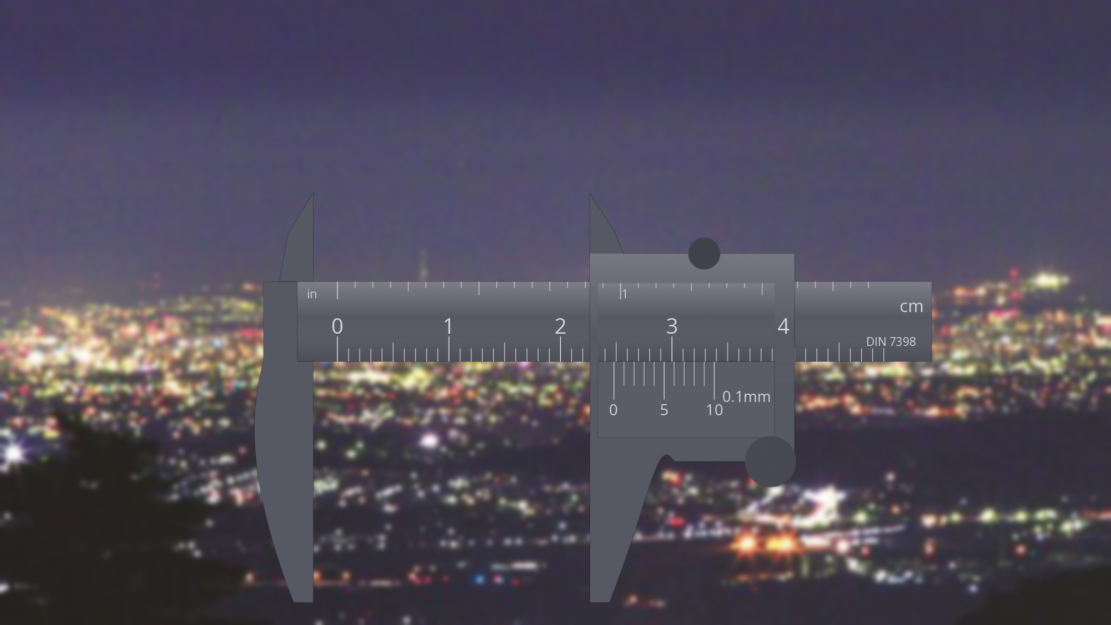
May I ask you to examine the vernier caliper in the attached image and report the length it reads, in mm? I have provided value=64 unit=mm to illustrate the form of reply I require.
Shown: value=24.8 unit=mm
